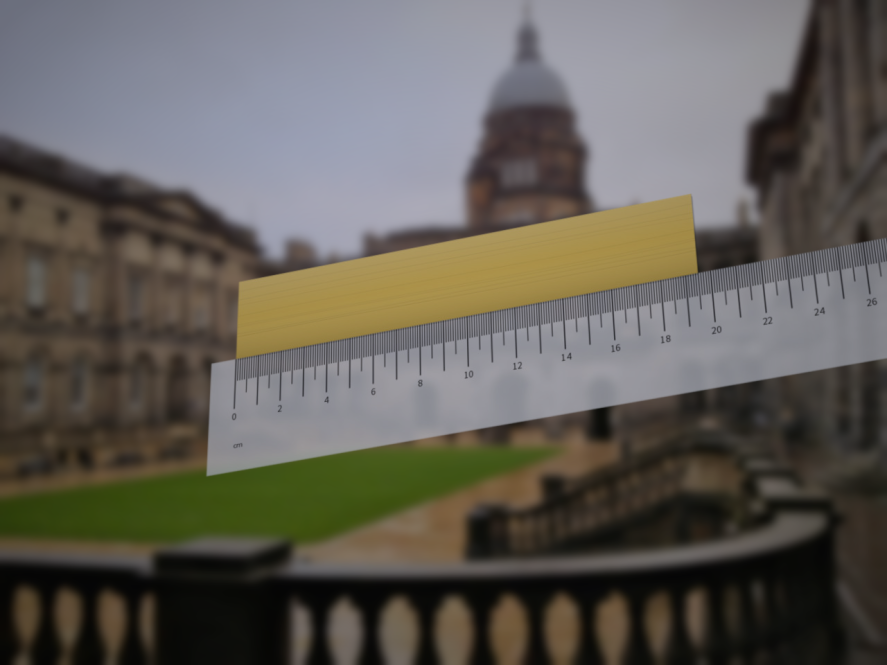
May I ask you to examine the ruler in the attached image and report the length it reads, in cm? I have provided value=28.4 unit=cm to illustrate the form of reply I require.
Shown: value=19.5 unit=cm
